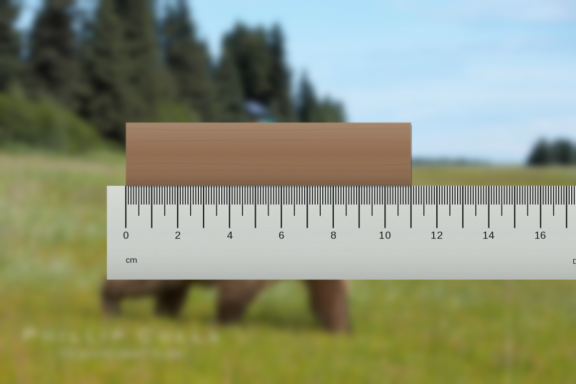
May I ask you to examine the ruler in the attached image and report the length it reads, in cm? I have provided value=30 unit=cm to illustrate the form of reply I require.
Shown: value=11 unit=cm
